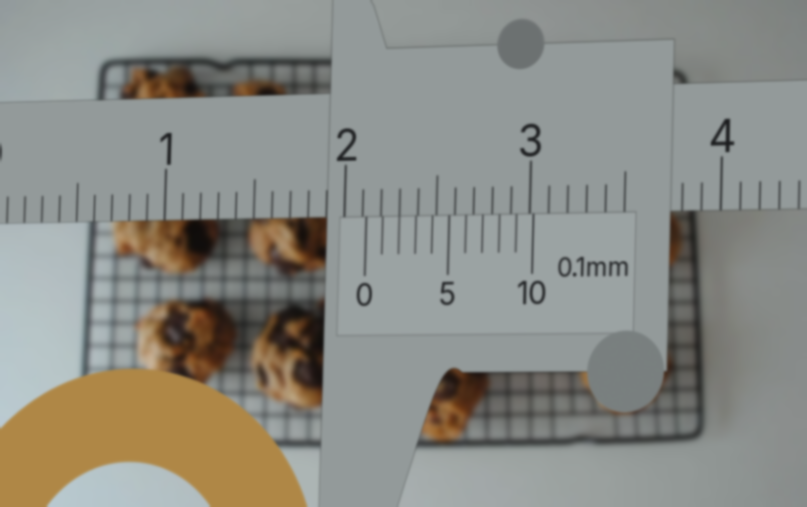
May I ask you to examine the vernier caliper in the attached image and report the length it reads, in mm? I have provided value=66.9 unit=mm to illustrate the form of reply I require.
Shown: value=21.2 unit=mm
